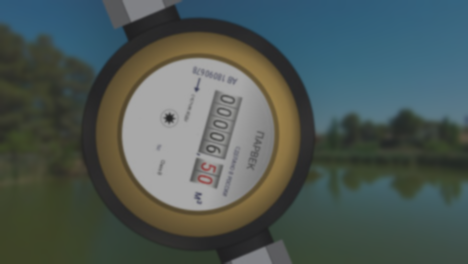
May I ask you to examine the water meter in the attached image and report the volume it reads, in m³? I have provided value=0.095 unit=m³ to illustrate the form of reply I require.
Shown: value=6.50 unit=m³
